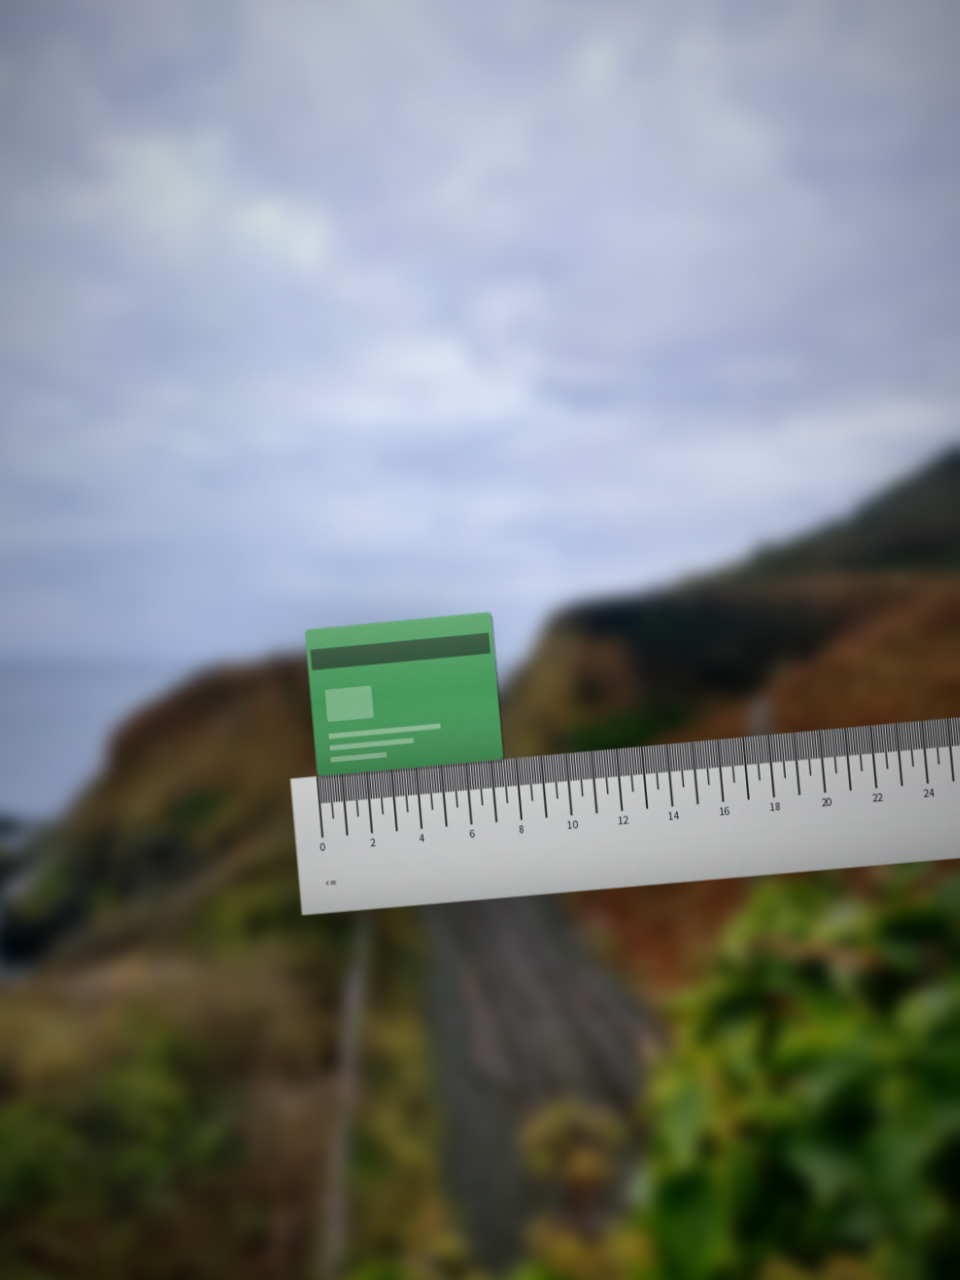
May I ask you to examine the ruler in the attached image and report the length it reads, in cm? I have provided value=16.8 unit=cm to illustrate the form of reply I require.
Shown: value=7.5 unit=cm
